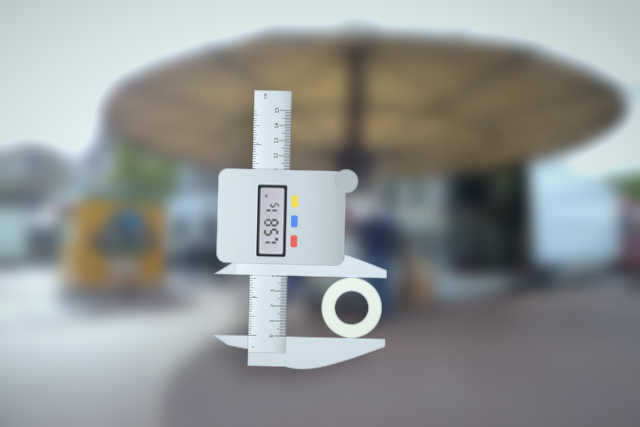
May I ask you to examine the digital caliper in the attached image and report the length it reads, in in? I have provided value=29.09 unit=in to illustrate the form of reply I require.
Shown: value=1.5815 unit=in
